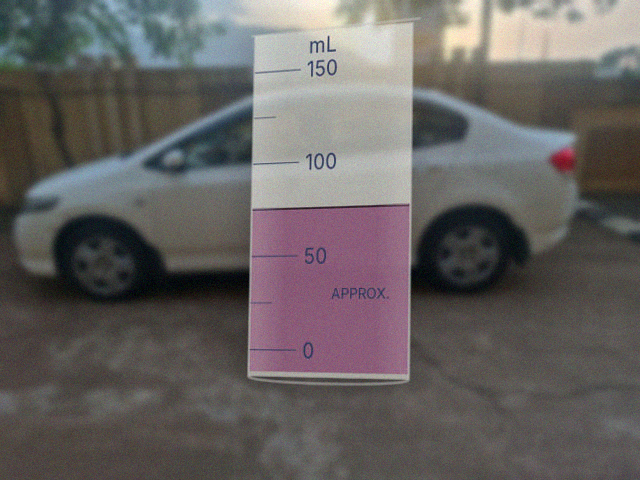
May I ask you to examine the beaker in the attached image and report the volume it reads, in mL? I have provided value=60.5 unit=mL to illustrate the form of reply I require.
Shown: value=75 unit=mL
